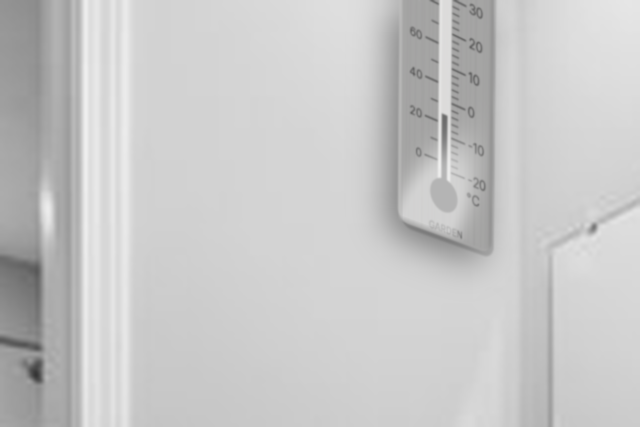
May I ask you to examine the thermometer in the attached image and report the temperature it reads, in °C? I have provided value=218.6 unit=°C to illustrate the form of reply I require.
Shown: value=-4 unit=°C
